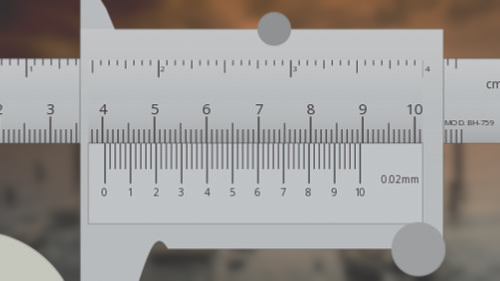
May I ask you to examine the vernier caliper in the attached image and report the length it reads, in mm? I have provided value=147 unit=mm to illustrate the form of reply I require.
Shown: value=40.5 unit=mm
